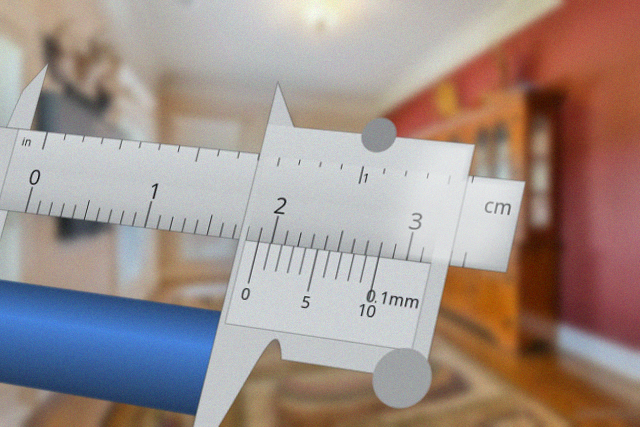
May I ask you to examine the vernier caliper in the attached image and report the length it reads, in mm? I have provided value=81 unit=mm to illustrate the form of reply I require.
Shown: value=19.0 unit=mm
